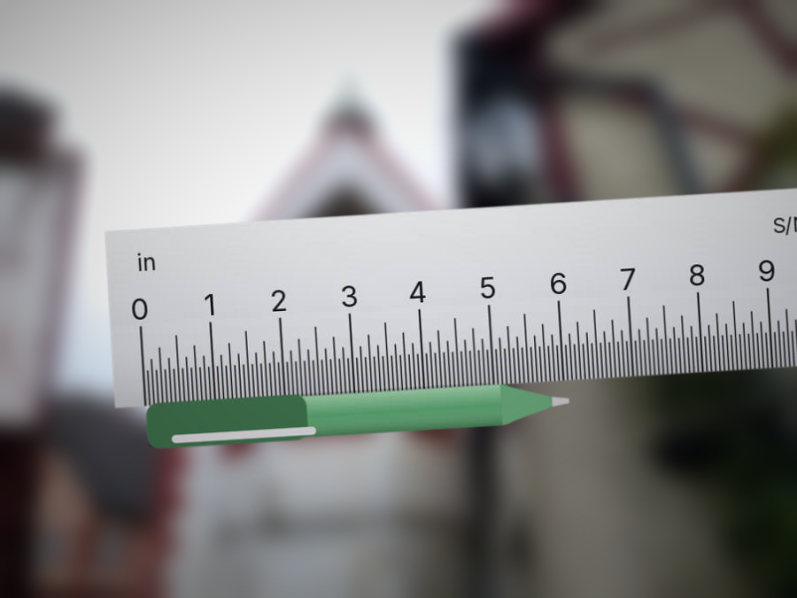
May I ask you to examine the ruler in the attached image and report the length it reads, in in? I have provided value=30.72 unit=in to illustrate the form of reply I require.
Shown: value=6.0625 unit=in
